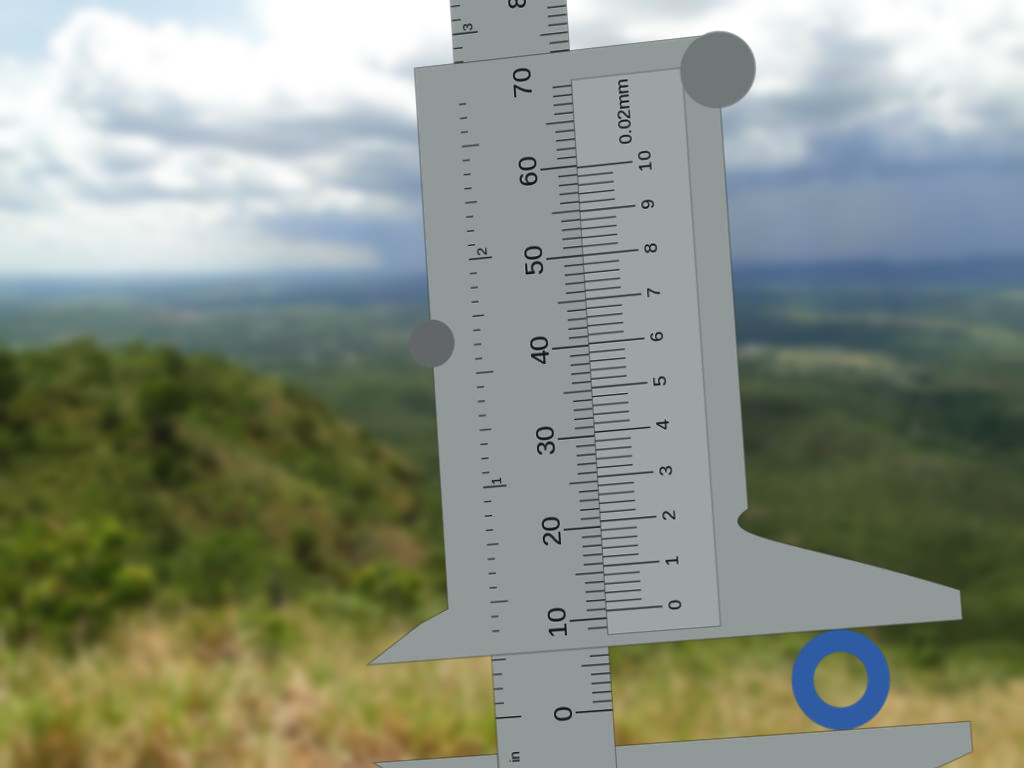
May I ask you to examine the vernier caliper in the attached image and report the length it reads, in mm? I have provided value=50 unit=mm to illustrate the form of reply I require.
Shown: value=10.8 unit=mm
